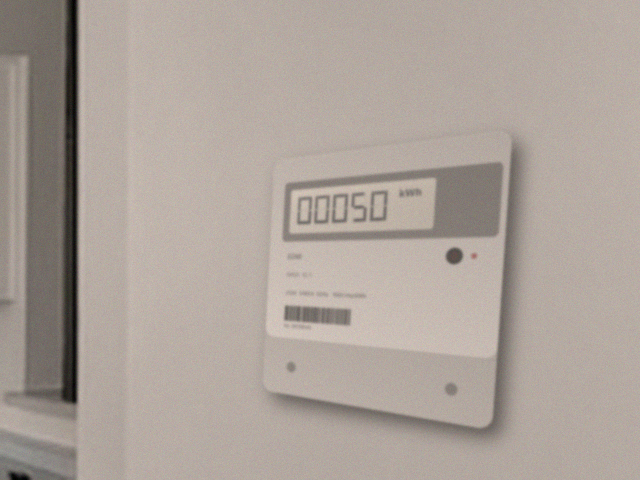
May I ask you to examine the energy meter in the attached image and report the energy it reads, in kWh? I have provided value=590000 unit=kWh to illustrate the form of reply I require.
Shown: value=50 unit=kWh
